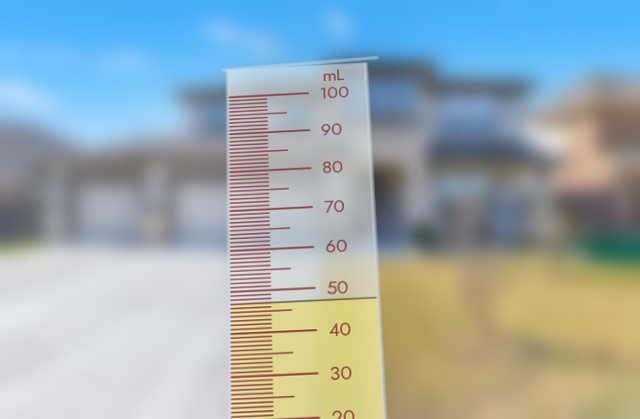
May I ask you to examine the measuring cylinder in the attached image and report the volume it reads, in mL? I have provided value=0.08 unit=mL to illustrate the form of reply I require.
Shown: value=47 unit=mL
